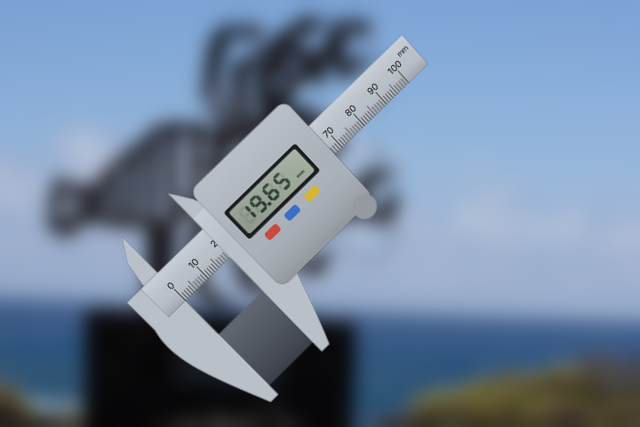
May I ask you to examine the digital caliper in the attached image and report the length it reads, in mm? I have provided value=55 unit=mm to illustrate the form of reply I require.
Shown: value=19.65 unit=mm
